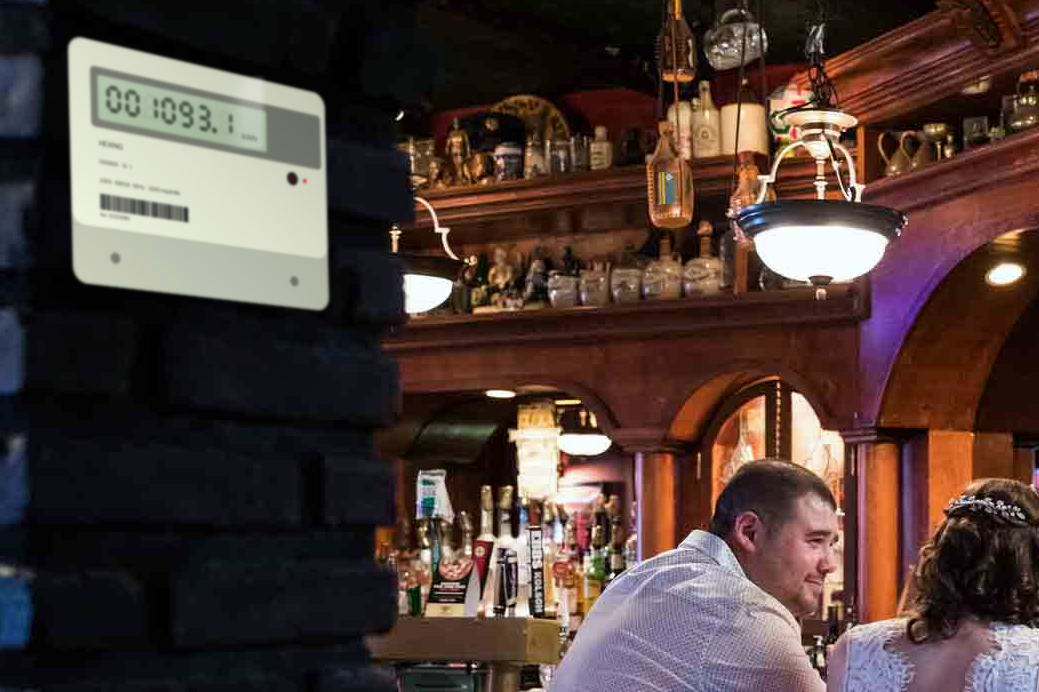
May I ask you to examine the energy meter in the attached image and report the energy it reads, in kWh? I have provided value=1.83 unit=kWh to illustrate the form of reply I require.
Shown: value=1093.1 unit=kWh
